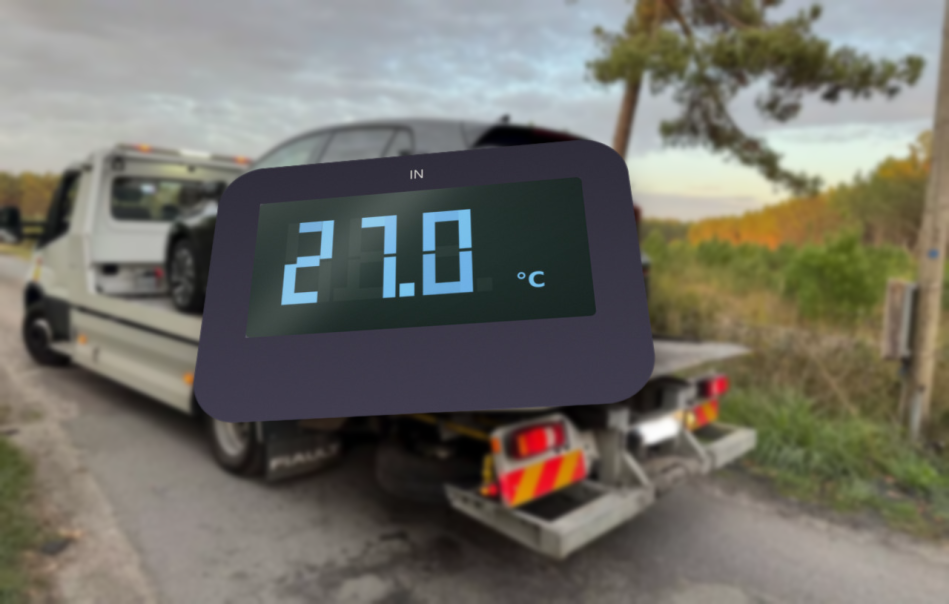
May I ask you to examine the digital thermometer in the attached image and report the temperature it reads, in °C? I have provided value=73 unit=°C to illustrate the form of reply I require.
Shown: value=27.0 unit=°C
